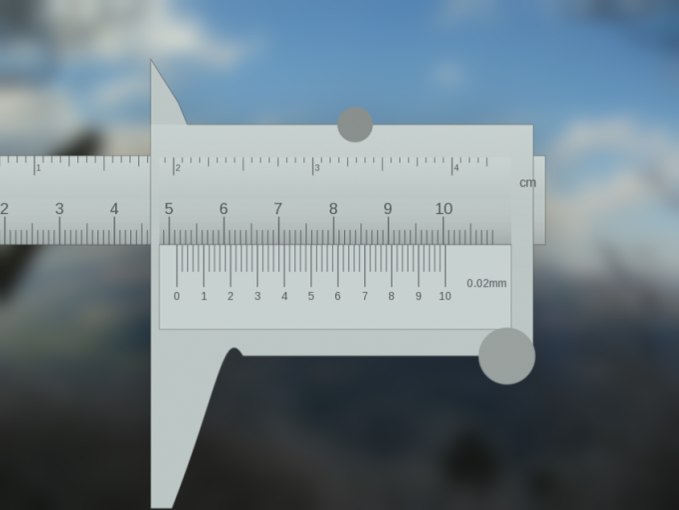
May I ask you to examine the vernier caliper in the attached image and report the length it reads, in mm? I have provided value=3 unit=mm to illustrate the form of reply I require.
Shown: value=51.4 unit=mm
